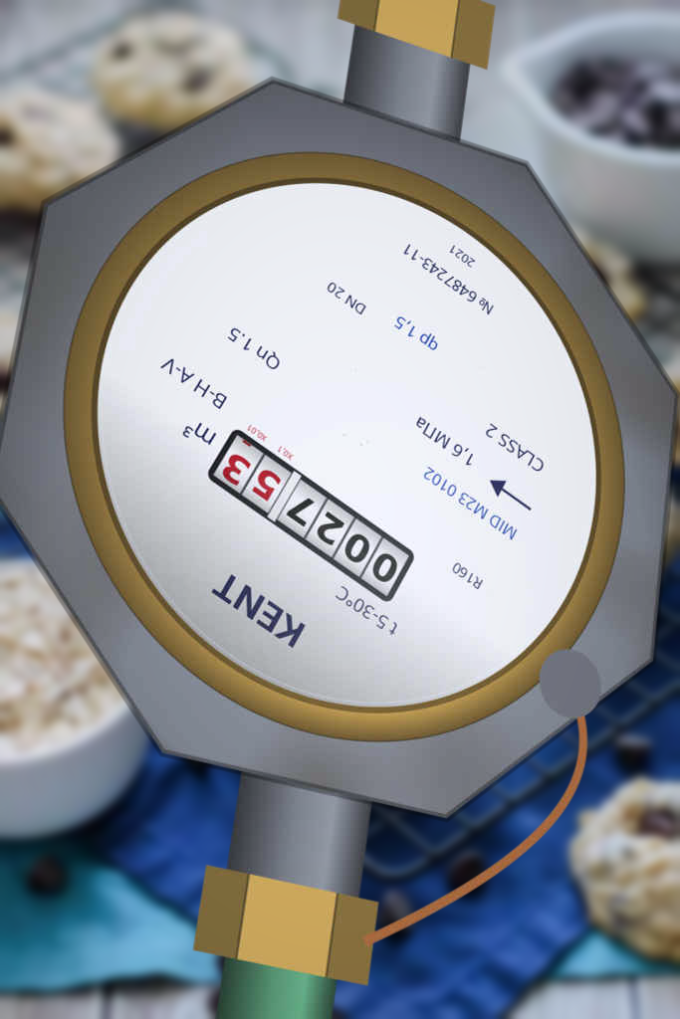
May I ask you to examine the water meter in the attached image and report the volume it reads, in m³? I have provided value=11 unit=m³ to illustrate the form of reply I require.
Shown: value=27.53 unit=m³
